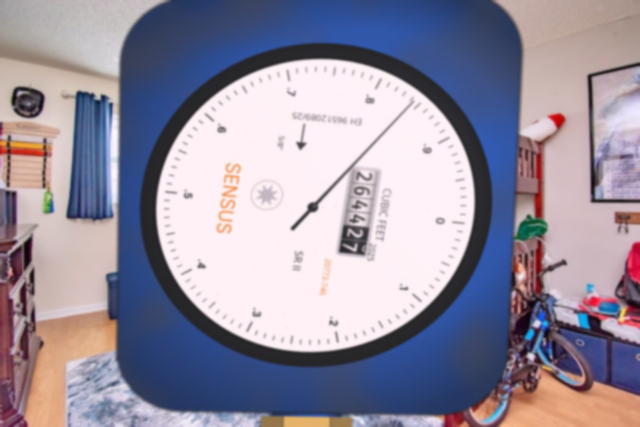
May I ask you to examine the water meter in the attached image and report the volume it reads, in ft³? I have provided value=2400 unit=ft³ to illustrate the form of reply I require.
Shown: value=264426.84 unit=ft³
